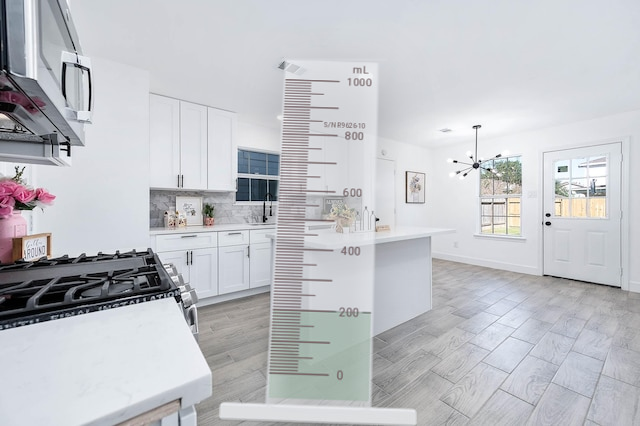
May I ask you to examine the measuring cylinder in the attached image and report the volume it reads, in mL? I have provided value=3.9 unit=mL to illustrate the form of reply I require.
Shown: value=200 unit=mL
